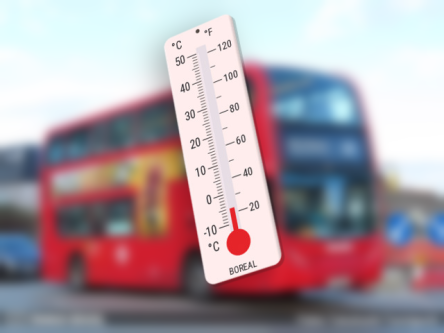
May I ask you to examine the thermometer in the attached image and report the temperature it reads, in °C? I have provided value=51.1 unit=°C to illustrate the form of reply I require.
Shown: value=-5 unit=°C
